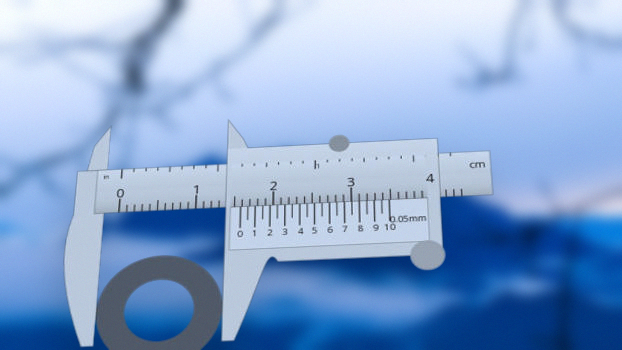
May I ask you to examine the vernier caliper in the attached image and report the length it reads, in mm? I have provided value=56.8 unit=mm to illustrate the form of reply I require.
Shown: value=15.8 unit=mm
